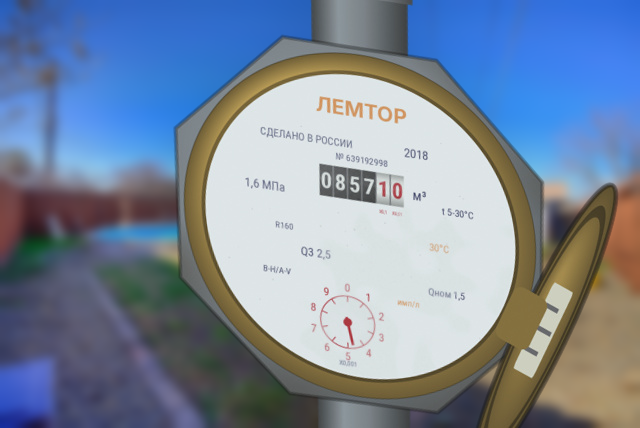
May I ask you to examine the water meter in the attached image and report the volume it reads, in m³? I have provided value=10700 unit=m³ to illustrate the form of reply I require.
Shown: value=857.104 unit=m³
